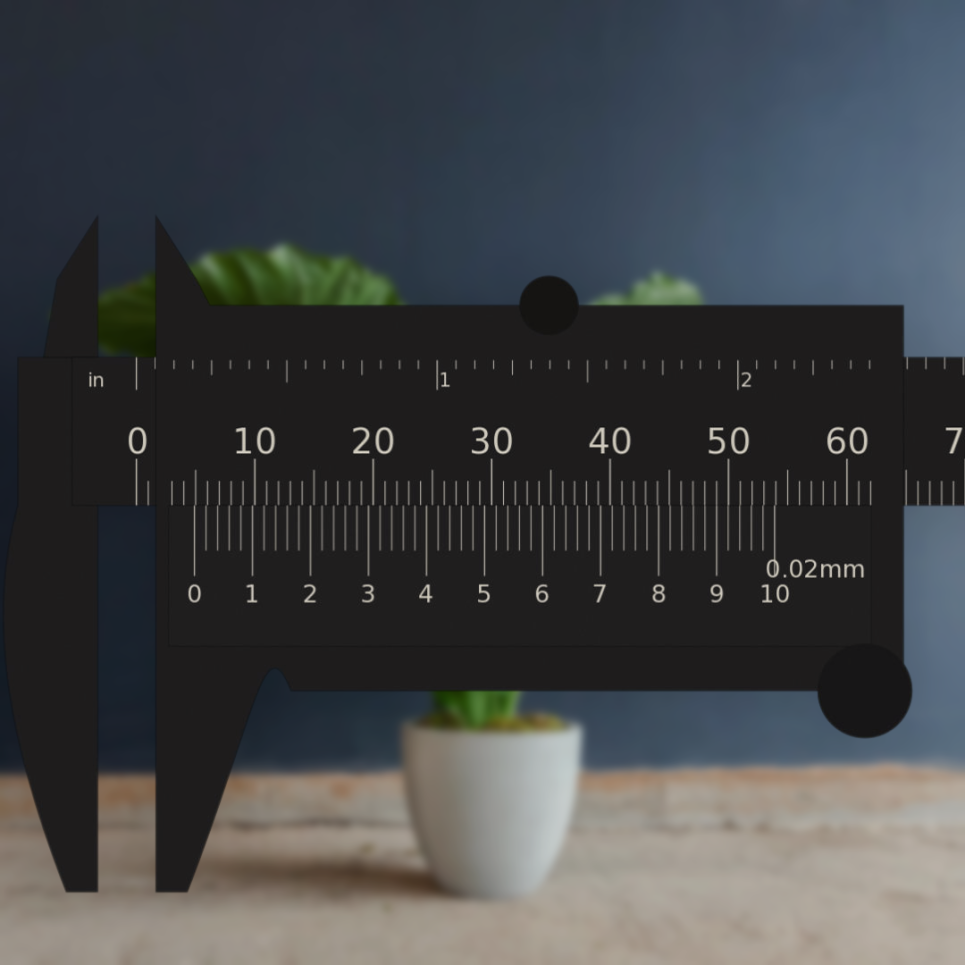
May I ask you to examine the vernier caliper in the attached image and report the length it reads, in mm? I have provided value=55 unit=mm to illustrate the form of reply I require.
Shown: value=4.9 unit=mm
